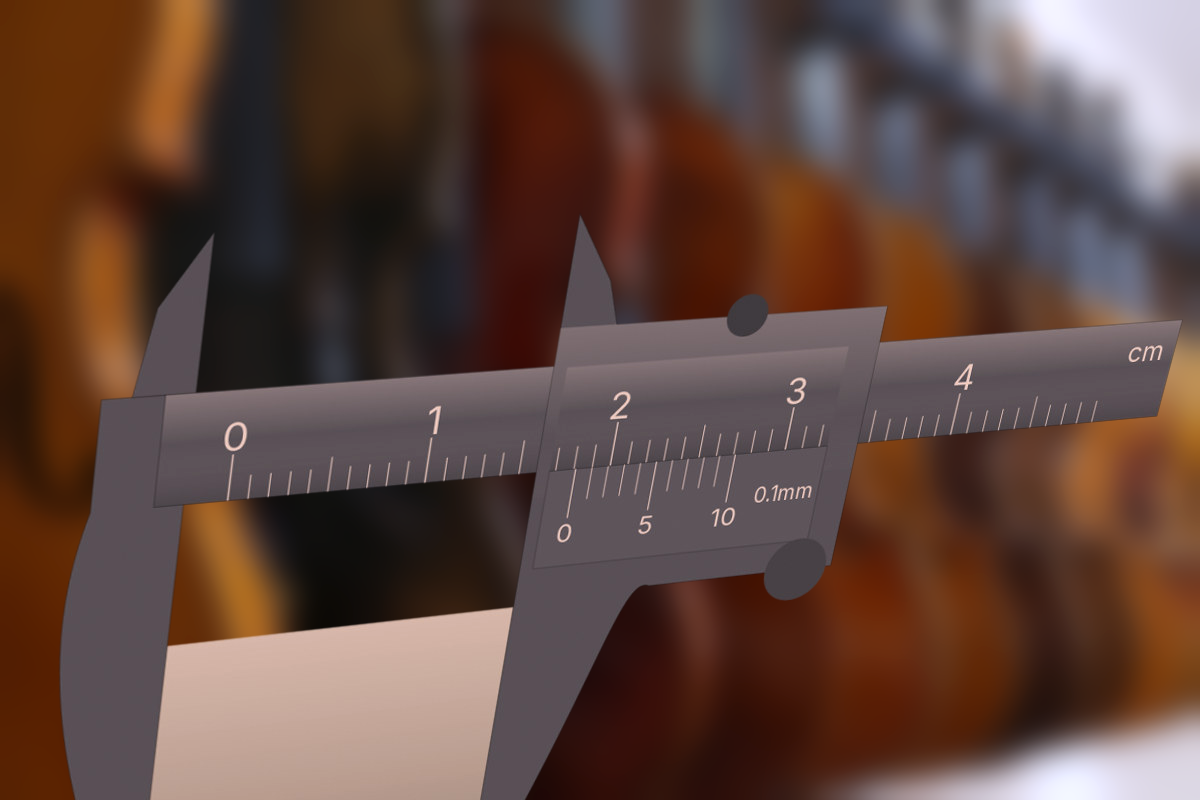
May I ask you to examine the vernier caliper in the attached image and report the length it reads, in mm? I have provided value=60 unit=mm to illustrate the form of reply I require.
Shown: value=18.1 unit=mm
